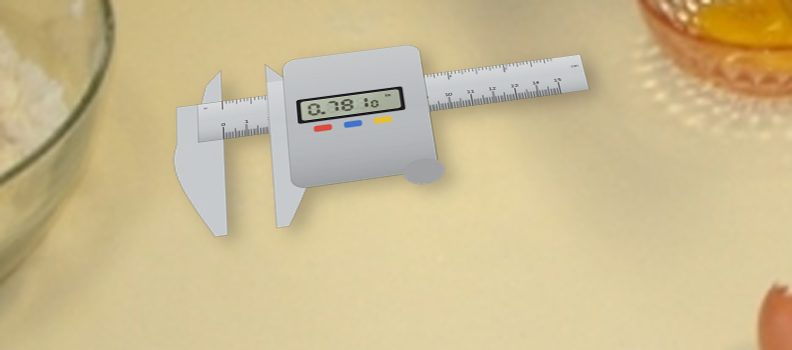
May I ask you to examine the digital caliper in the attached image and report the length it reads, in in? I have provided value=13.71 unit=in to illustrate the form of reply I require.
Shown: value=0.7810 unit=in
